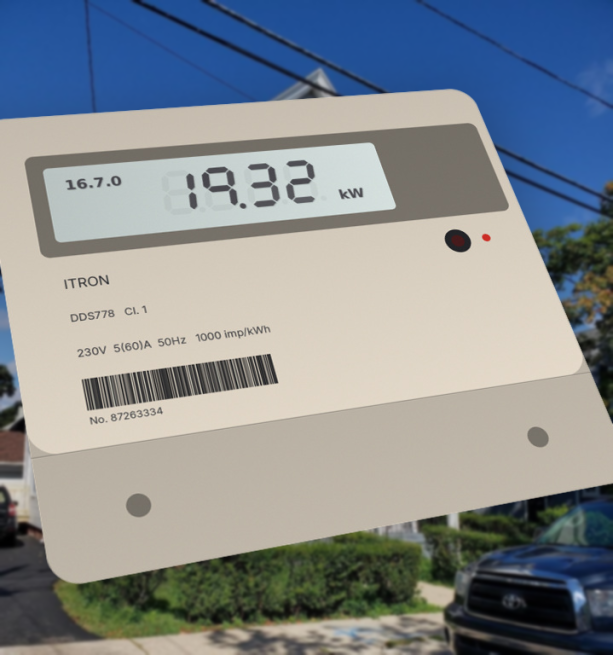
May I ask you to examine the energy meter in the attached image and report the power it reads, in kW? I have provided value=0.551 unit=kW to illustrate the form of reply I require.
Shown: value=19.32 unit=kW
